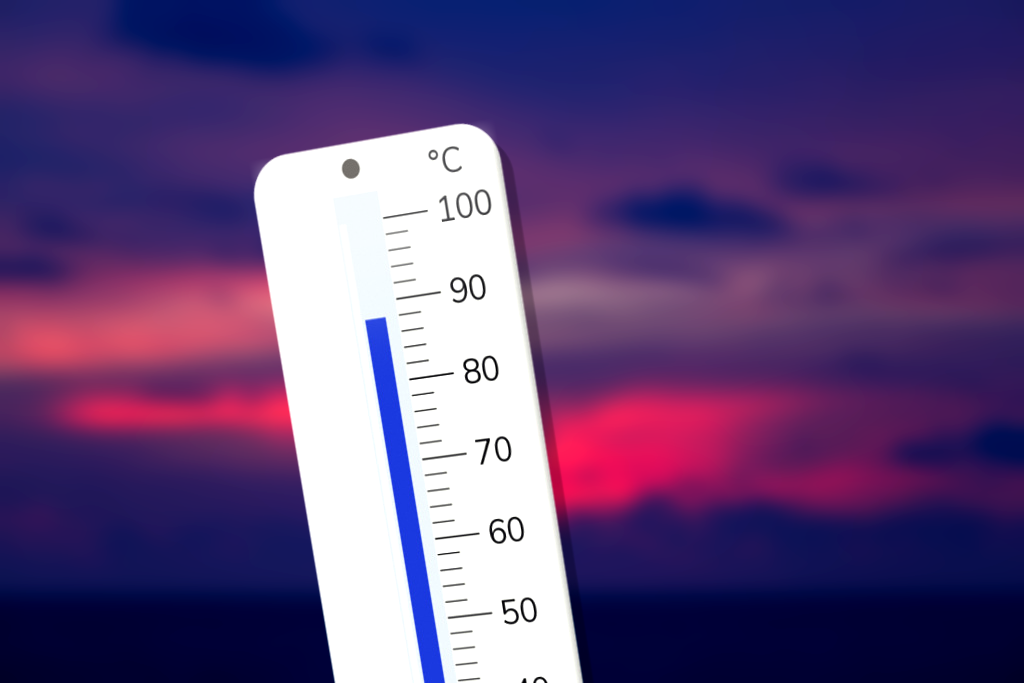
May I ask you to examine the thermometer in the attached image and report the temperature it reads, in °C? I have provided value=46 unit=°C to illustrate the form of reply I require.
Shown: value=88 unit=°C
